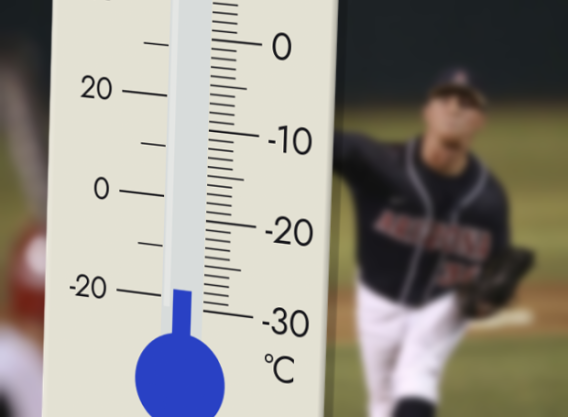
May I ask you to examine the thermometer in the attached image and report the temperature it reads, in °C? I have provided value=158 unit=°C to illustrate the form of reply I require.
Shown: value=-28 unit=°C
